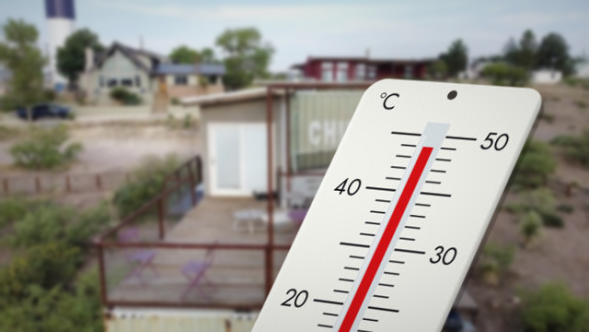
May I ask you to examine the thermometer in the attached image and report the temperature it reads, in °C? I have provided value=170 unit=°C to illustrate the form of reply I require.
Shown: value=48 unit=°C
